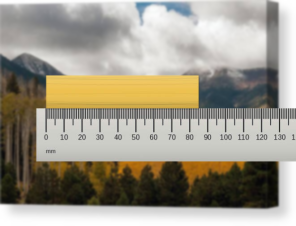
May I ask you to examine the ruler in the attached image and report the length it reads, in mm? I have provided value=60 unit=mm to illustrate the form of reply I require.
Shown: value=85 unit=mm
